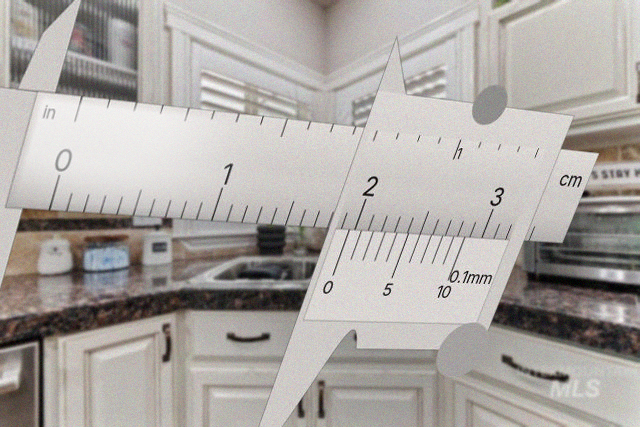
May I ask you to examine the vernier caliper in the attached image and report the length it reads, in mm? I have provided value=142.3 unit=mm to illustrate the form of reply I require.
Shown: value=19.6 unit=mm
